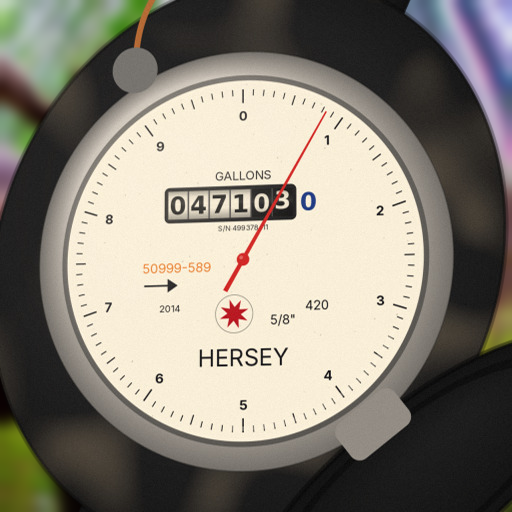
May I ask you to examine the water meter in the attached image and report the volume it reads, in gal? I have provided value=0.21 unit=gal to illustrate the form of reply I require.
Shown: value=471030.8 unit=gal
